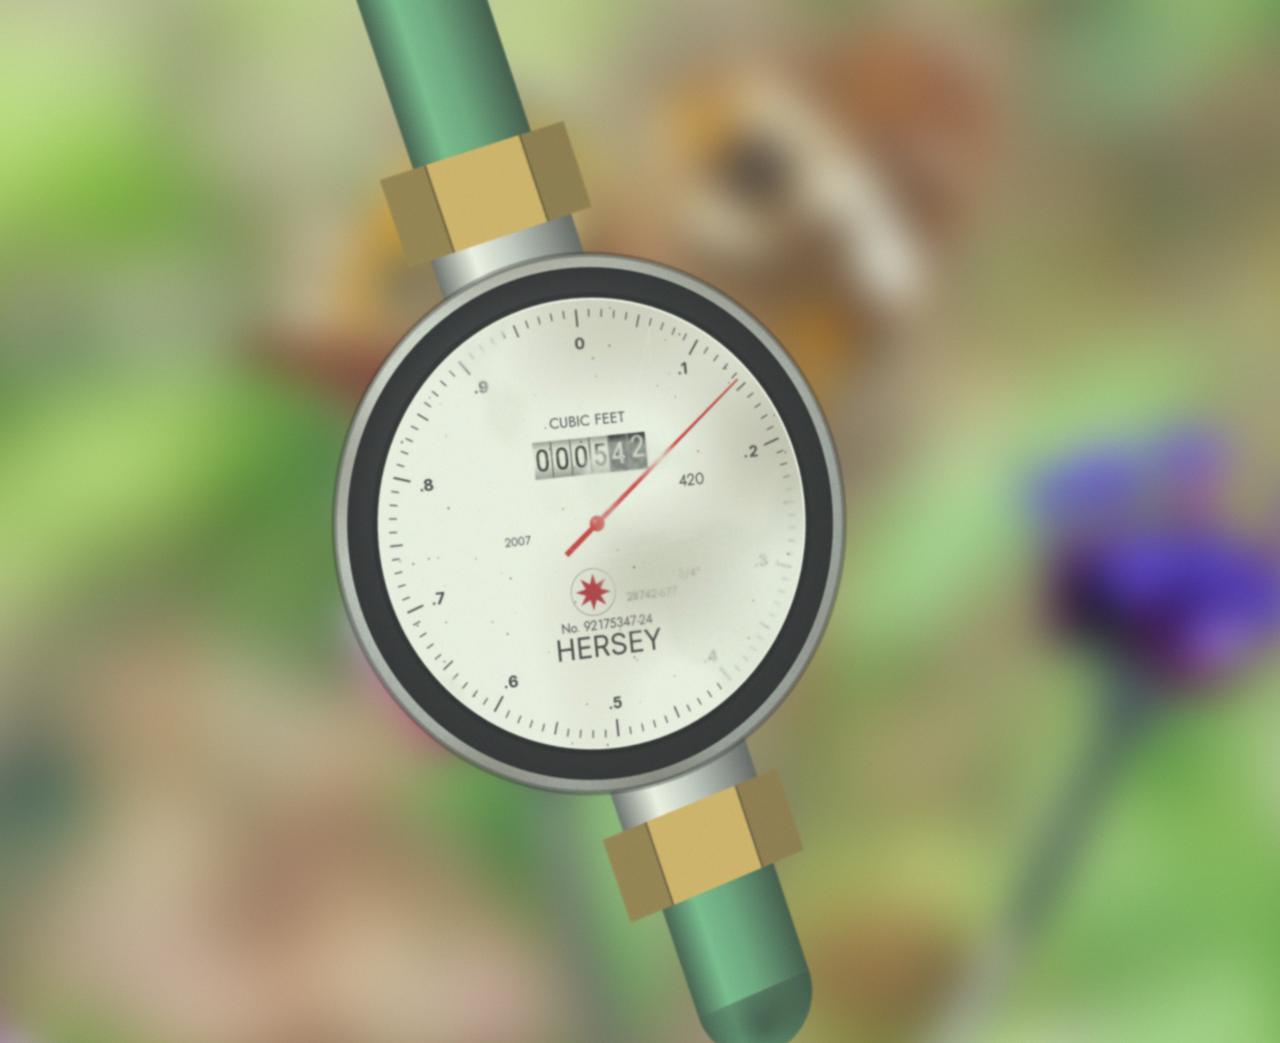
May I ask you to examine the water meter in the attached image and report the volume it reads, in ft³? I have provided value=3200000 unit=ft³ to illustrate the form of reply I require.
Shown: value=542.14 unit=ft³
